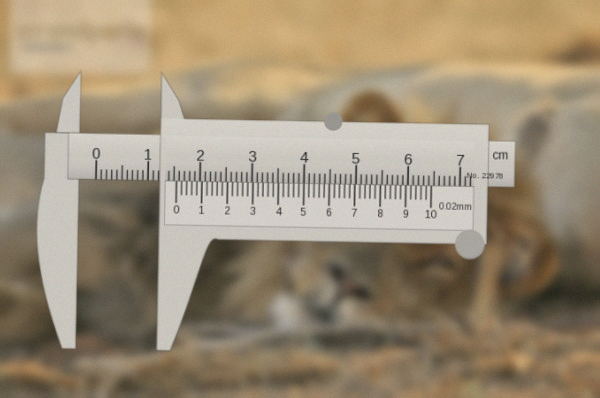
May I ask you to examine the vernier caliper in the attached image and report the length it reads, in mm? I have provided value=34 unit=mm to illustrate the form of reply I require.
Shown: value=15.5 unit=mm
